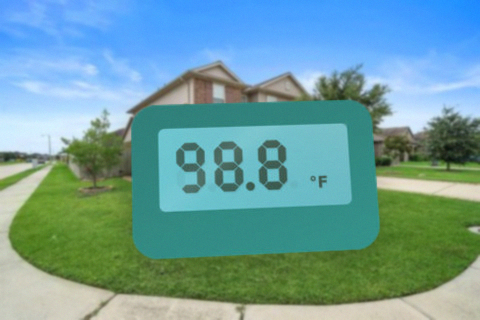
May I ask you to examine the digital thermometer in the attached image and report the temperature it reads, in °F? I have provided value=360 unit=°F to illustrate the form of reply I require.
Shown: value=98.8 unit=°F
